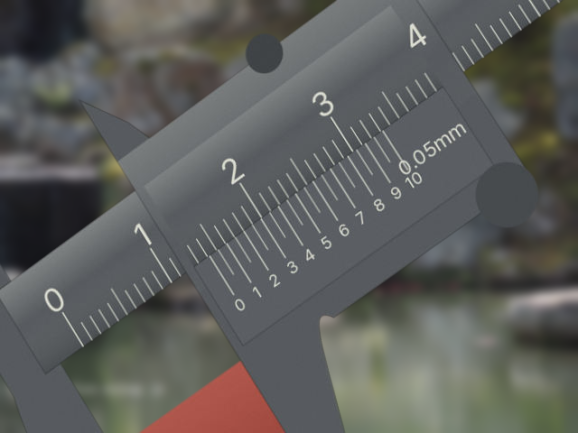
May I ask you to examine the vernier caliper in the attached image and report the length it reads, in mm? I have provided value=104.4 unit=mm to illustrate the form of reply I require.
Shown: value=14.2 unit=mm
